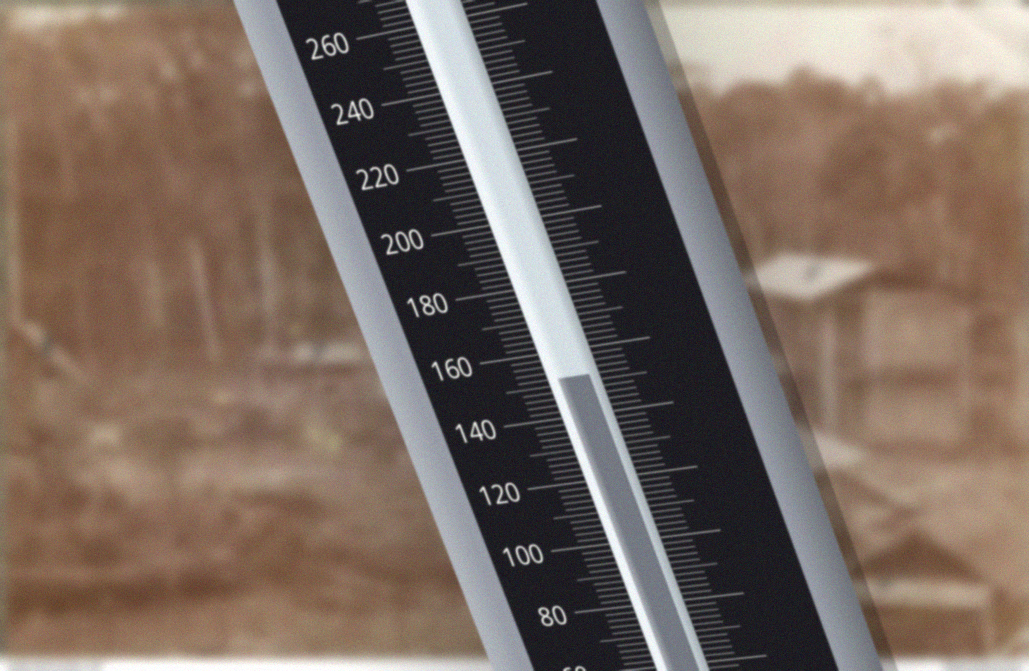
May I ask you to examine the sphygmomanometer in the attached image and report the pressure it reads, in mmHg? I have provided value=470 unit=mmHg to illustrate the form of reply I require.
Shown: value=152 unit=mmHg
